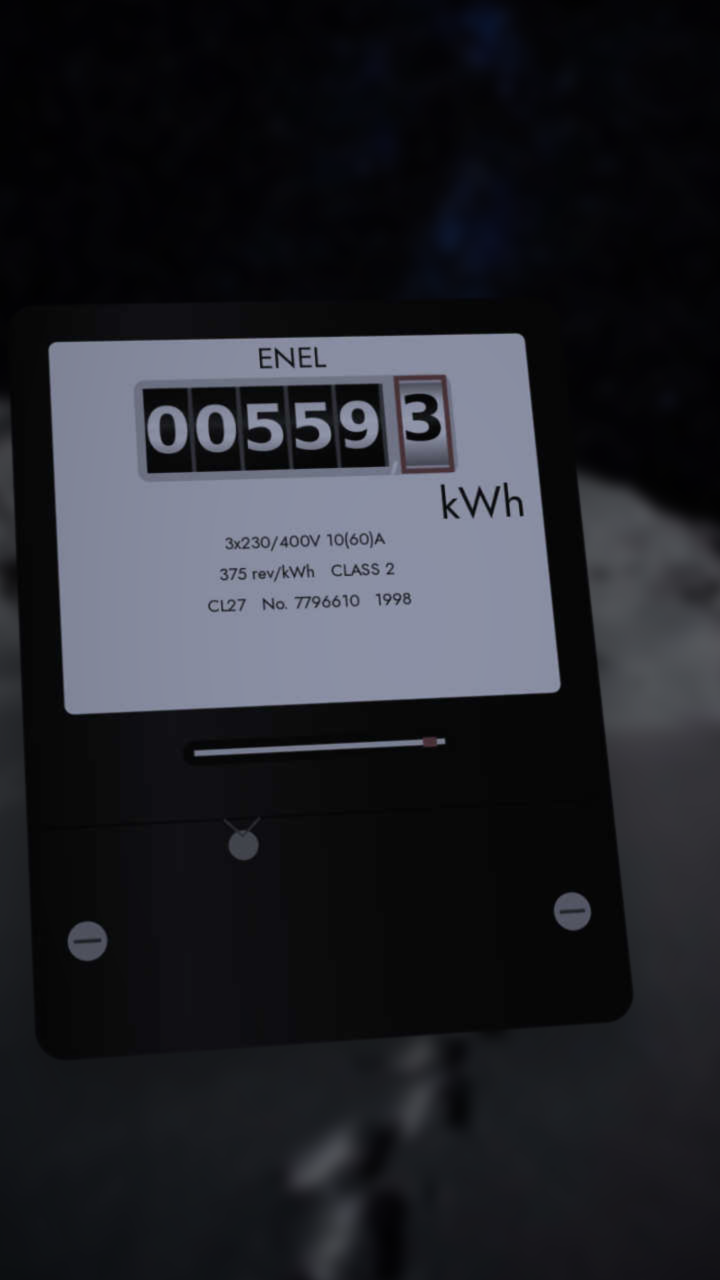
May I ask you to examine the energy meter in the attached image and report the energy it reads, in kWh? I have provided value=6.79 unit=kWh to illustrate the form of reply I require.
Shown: value=559.3 unit=kWh
